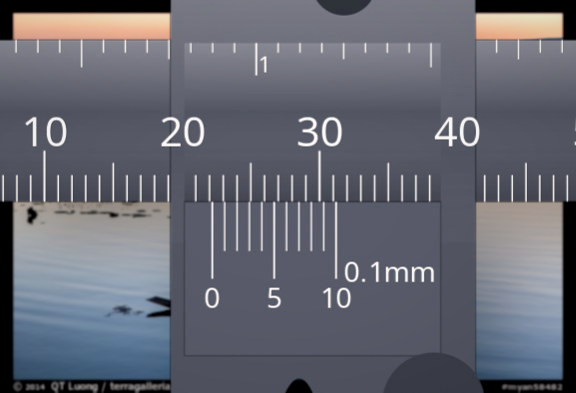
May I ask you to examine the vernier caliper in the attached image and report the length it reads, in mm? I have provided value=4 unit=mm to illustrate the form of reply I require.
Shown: value=22.2 unit=mm
